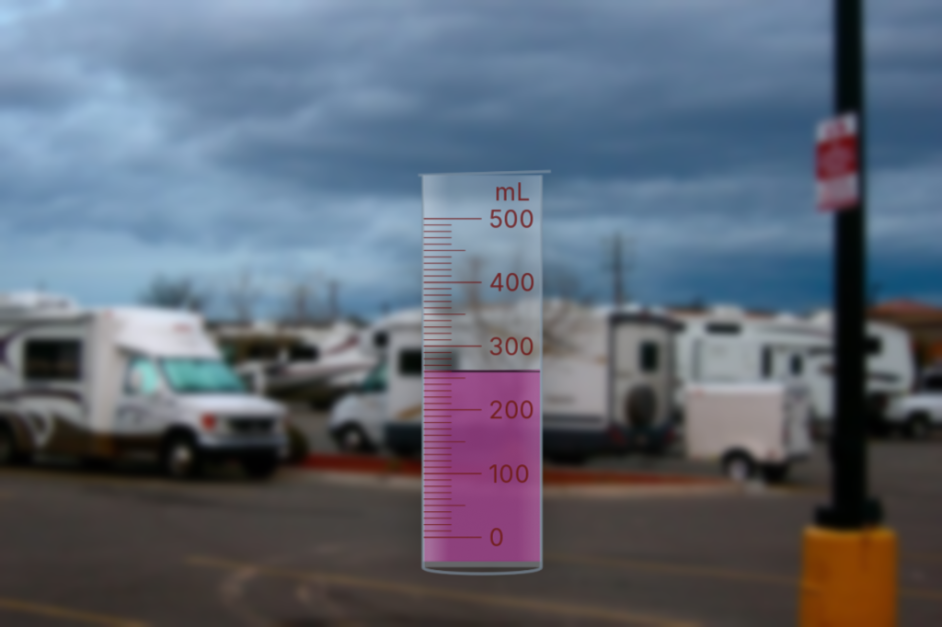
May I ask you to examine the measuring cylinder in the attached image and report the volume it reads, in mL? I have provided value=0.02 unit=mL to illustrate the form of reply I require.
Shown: value=260 unit=mL
